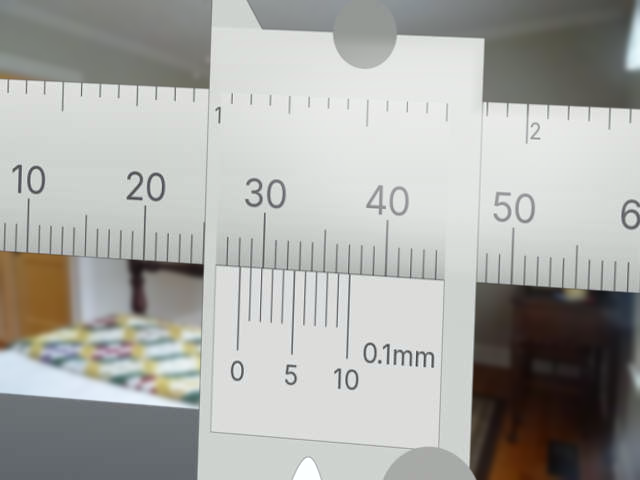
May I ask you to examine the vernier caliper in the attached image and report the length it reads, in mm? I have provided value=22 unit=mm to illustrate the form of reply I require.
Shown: value=28.1 unit=mm
